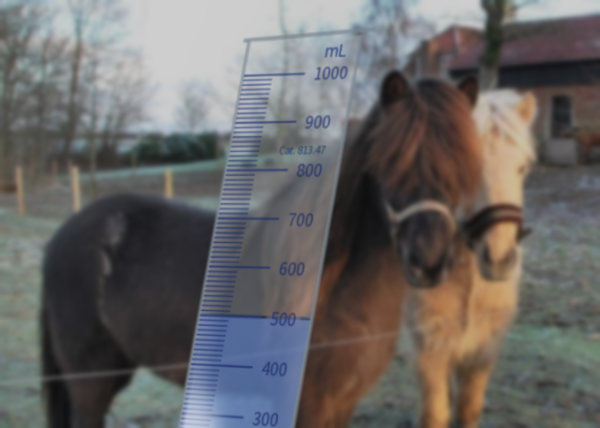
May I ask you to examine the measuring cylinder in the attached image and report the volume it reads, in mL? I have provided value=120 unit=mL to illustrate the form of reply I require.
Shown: value=500 unit=mL
